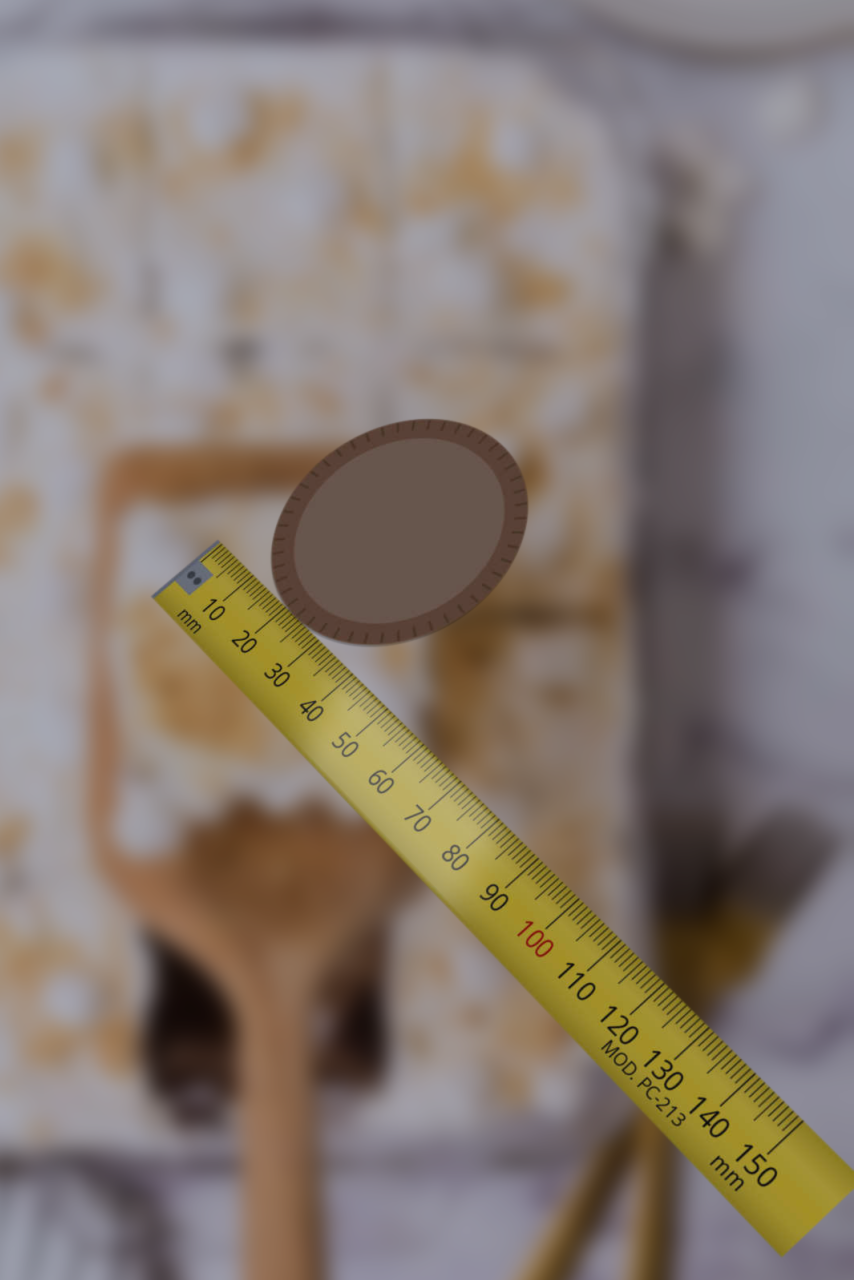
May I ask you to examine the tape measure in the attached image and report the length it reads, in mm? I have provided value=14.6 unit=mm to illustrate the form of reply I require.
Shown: value=46 unit=mm
